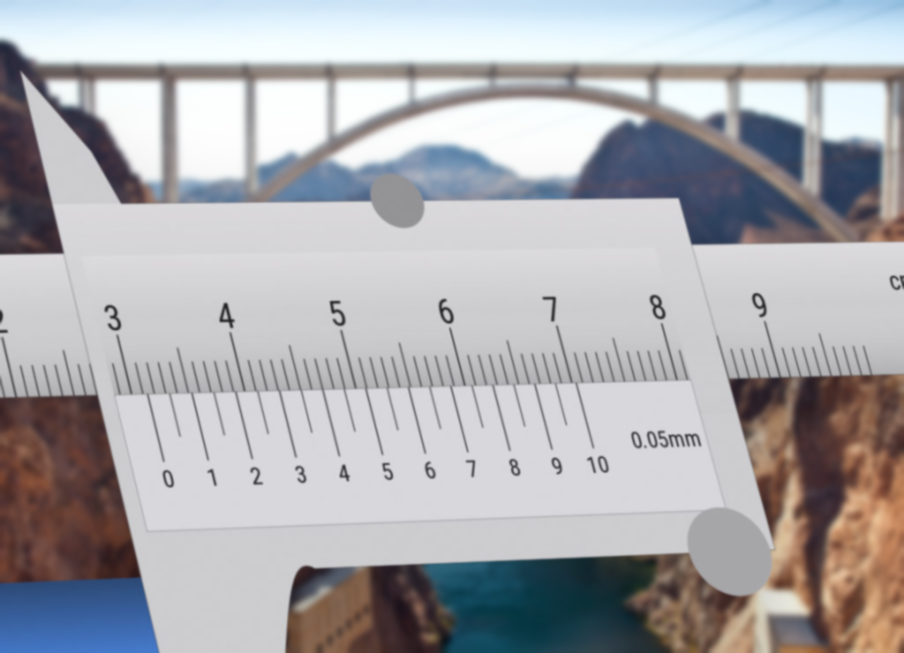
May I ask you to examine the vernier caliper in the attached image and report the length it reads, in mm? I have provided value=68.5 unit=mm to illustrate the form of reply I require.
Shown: value=31.4 unit=mm
